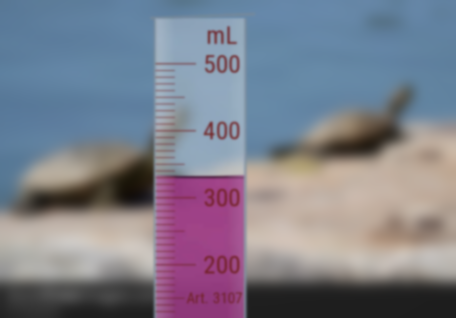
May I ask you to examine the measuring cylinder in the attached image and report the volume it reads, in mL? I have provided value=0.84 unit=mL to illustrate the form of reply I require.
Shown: value=330 unit=mL
